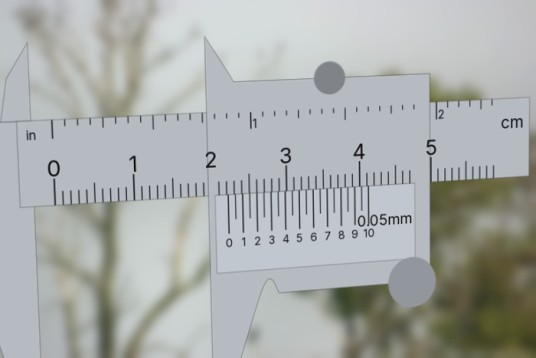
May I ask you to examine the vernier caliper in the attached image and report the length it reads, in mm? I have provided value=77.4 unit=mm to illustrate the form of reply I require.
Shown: value=22.2 unit=mm
